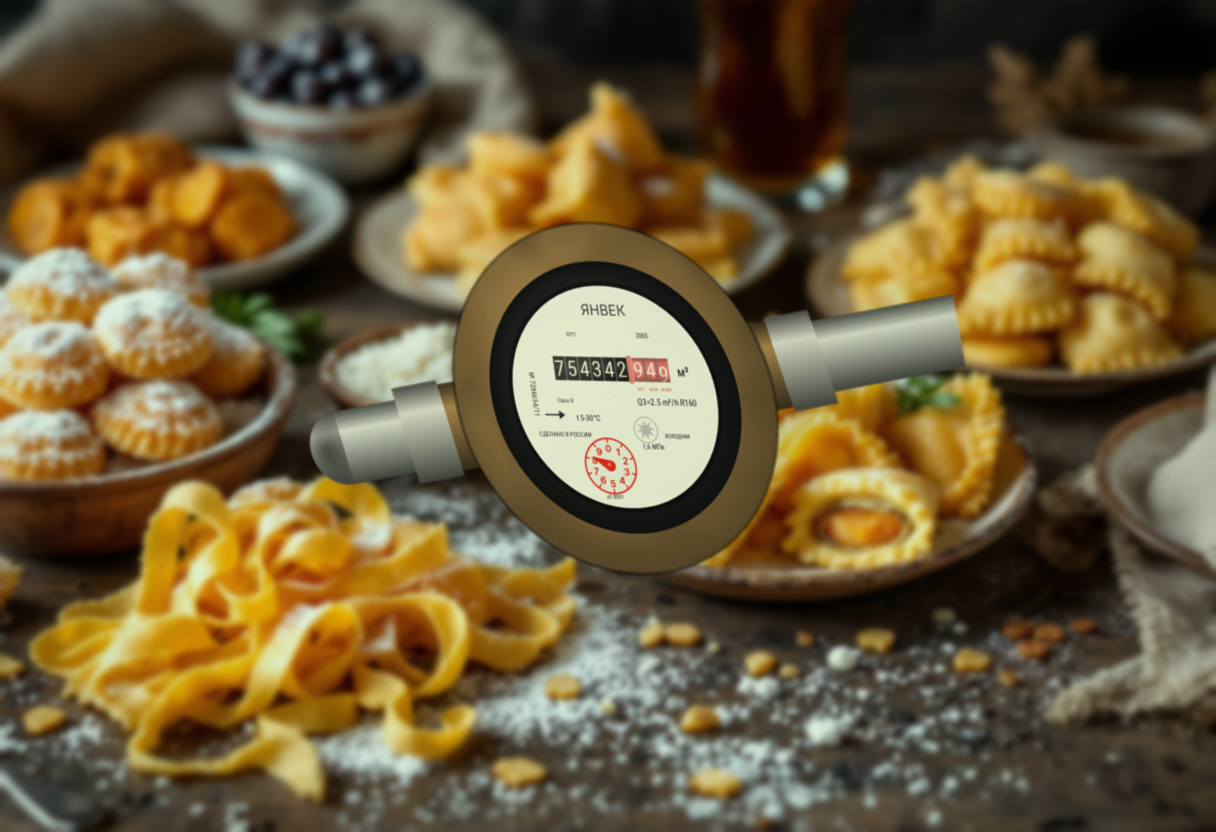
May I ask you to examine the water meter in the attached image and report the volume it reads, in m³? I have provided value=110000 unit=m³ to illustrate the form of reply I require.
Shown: value=754342.9488 unit=m³
